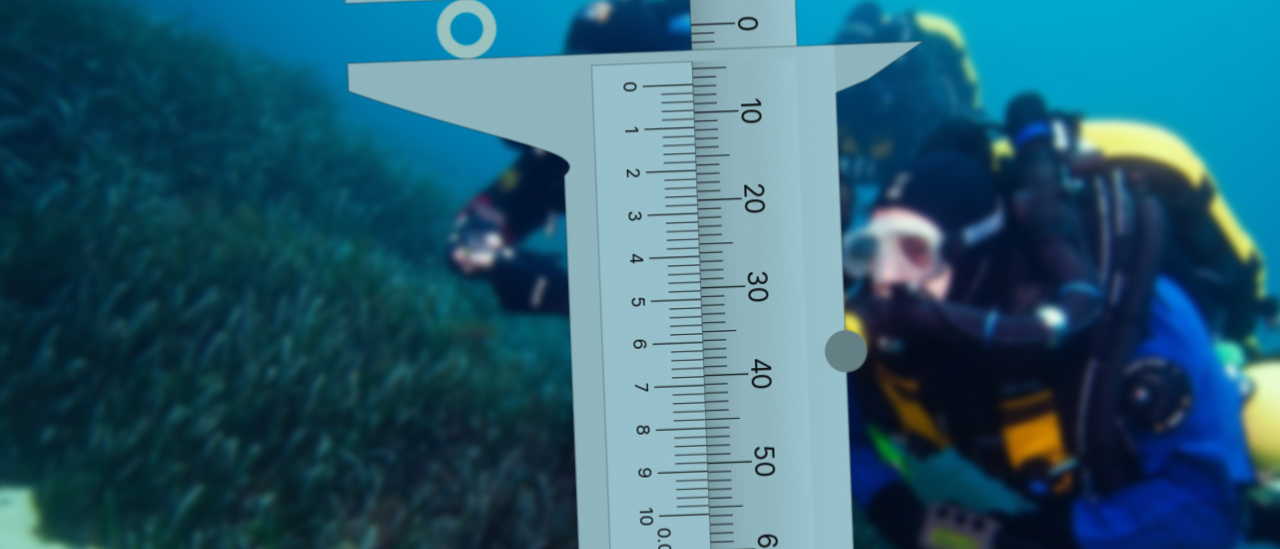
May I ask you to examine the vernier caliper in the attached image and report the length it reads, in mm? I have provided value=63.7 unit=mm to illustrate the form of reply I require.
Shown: value=6.8 unit=mm
